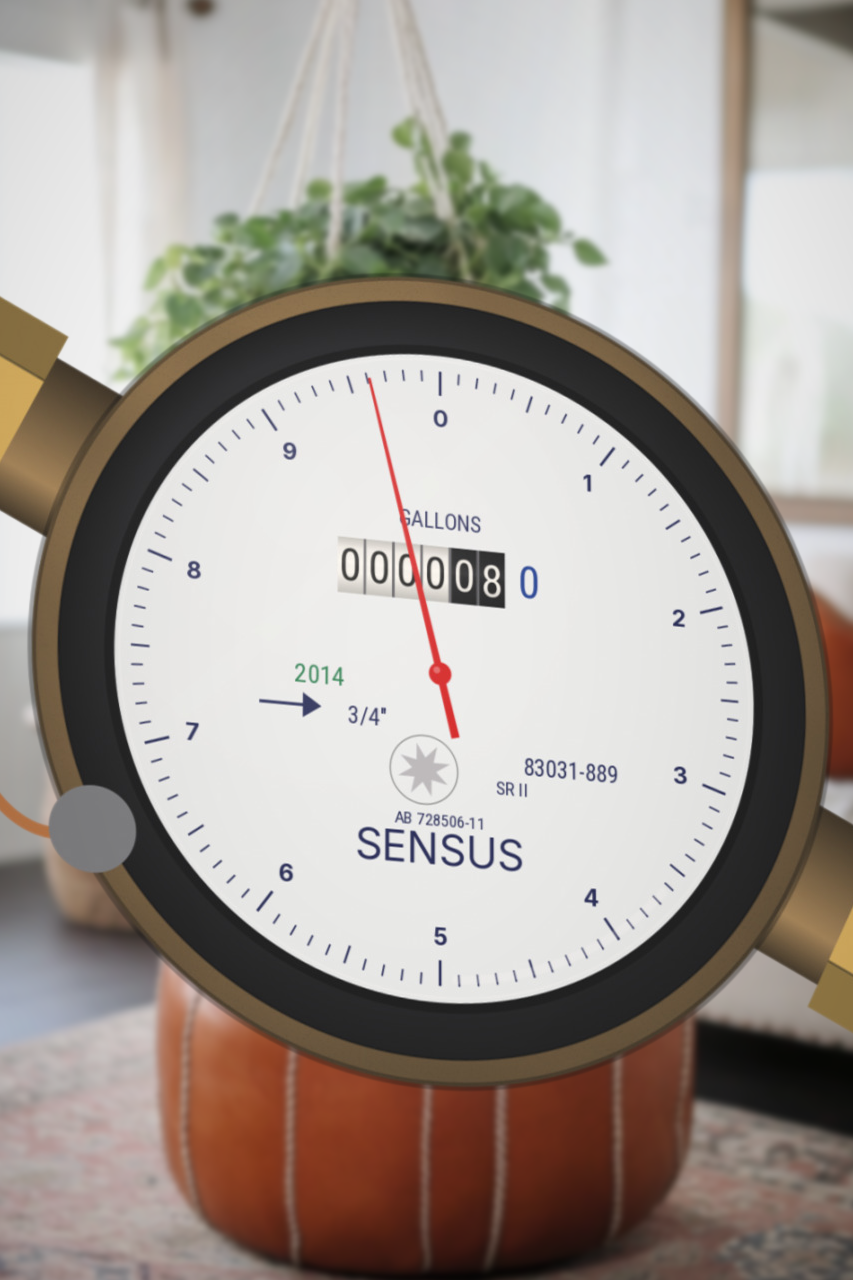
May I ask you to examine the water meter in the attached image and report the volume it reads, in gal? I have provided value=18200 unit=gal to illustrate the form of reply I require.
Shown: value=79.6 unit=gal
